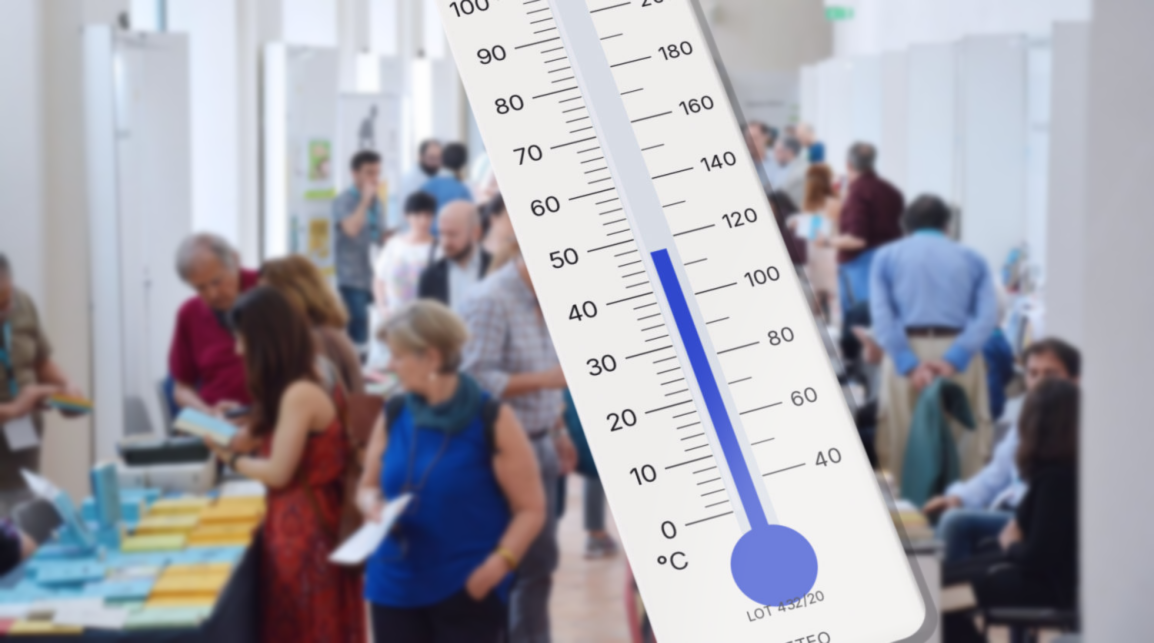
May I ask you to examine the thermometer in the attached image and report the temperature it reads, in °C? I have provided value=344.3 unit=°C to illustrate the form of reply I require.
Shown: value=47 unit=°C
